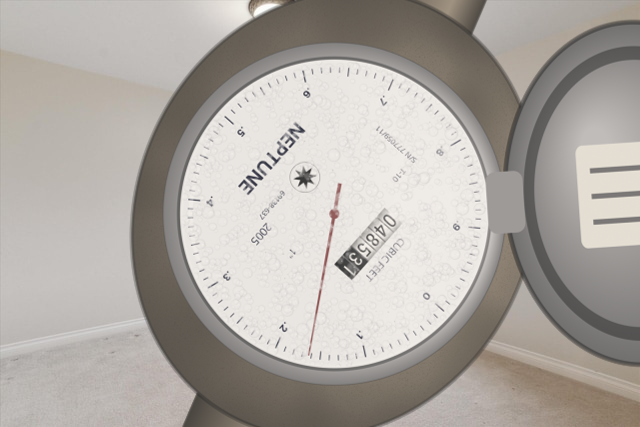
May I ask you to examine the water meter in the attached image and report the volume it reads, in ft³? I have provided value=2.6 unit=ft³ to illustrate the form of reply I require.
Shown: value=48531.16 unit=ft³
